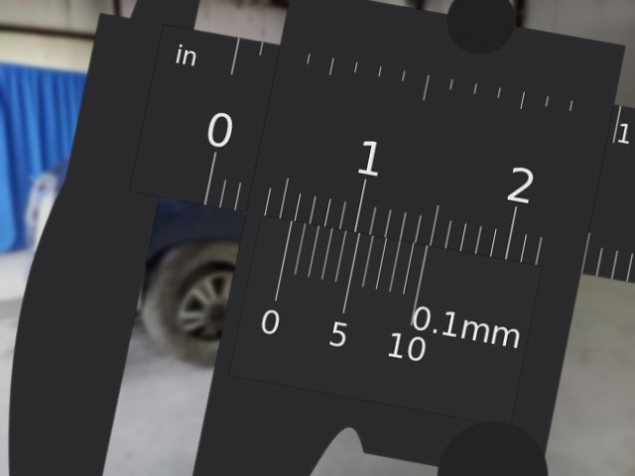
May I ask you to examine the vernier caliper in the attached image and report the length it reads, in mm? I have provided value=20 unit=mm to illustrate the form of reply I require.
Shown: value=5.8 unit=mm
